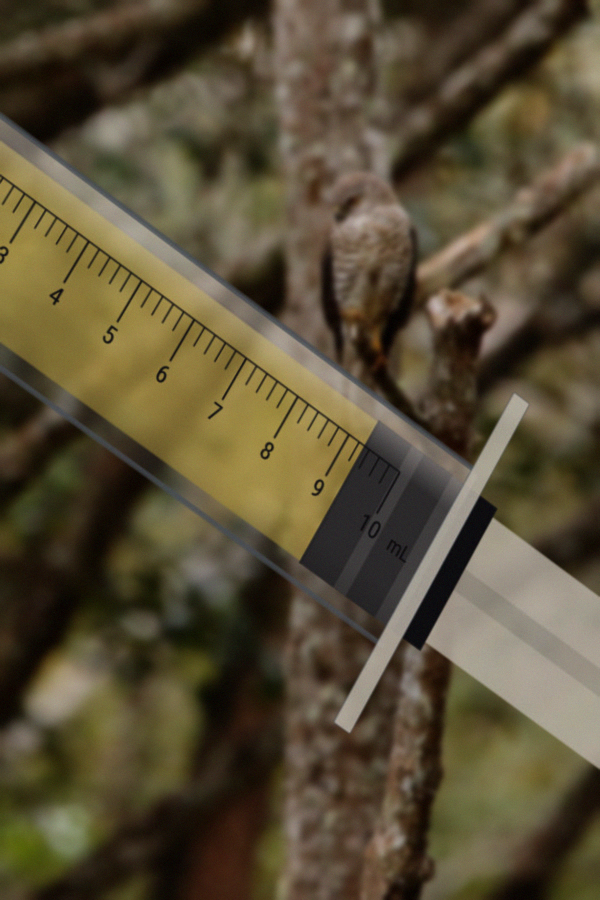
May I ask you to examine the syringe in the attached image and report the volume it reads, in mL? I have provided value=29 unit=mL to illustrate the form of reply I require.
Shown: value=9.3 unit=mL
